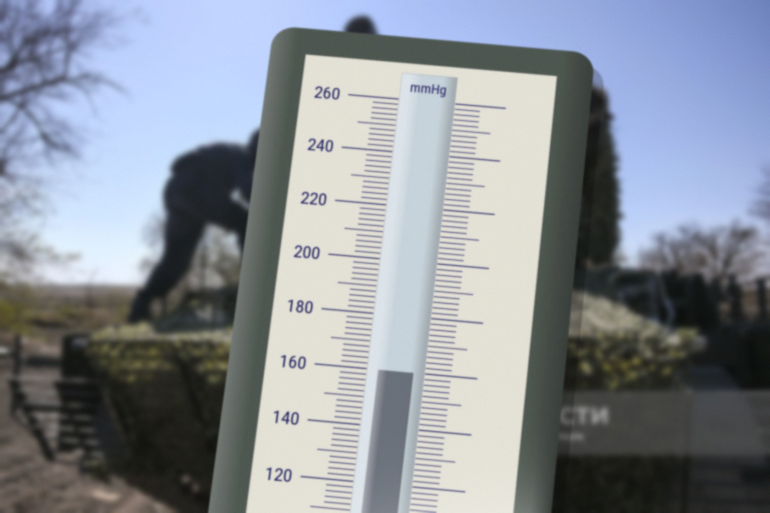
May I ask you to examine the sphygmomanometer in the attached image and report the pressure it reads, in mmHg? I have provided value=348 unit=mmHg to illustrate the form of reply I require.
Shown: value=160 unit=mmHg
